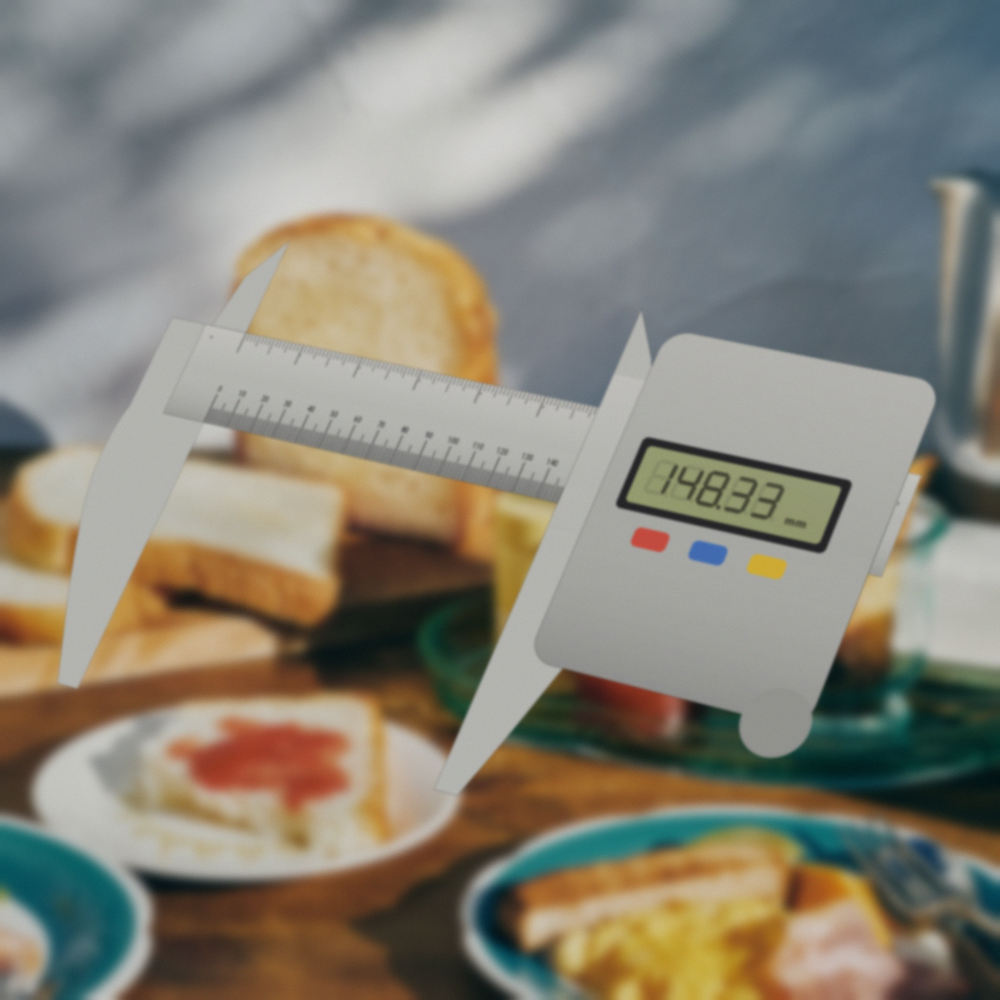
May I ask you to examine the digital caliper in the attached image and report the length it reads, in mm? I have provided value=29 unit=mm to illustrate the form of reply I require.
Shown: value=148.33 unit=mm
